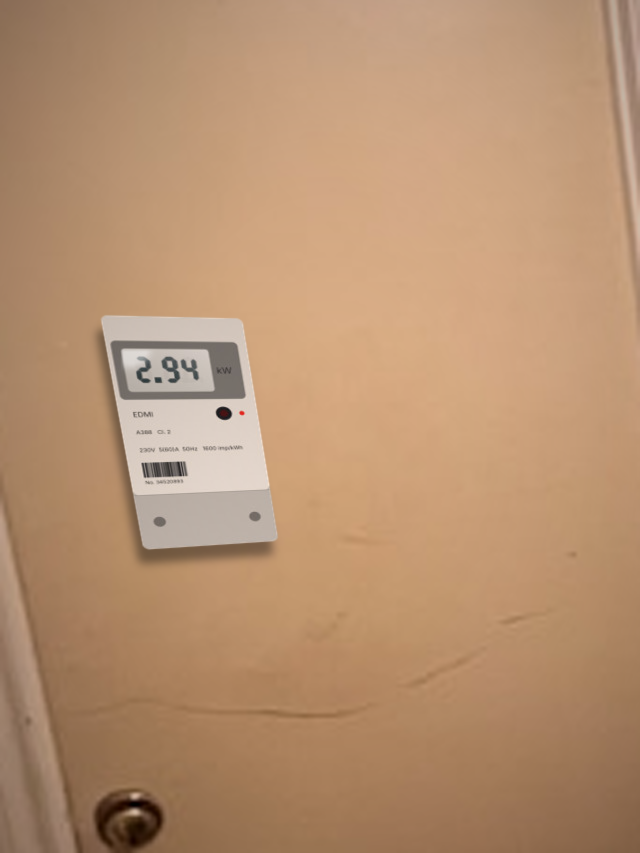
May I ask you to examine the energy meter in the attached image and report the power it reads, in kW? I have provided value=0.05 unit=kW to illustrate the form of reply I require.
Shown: value=2.94 unit=kW
